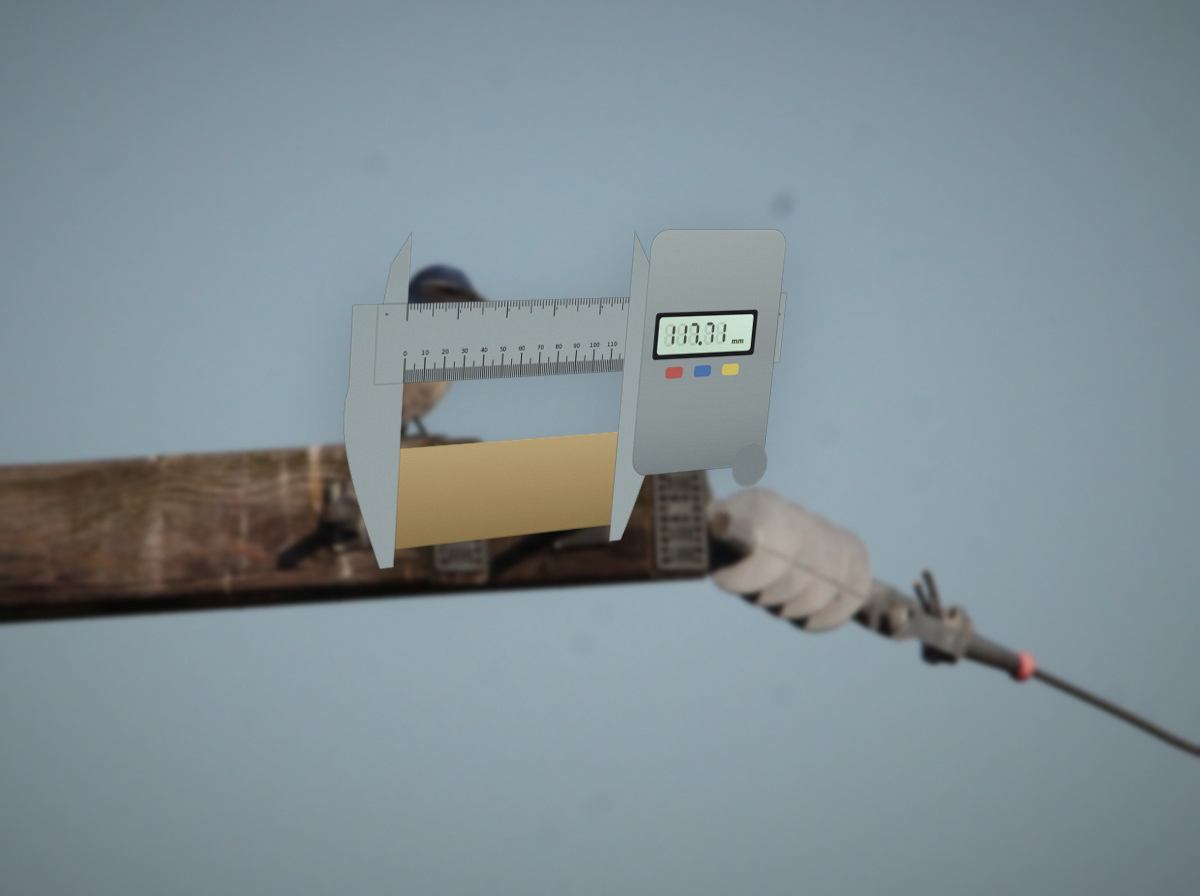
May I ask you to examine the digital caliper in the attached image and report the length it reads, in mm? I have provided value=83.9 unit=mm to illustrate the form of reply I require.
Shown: value=117.71 unit=mm
